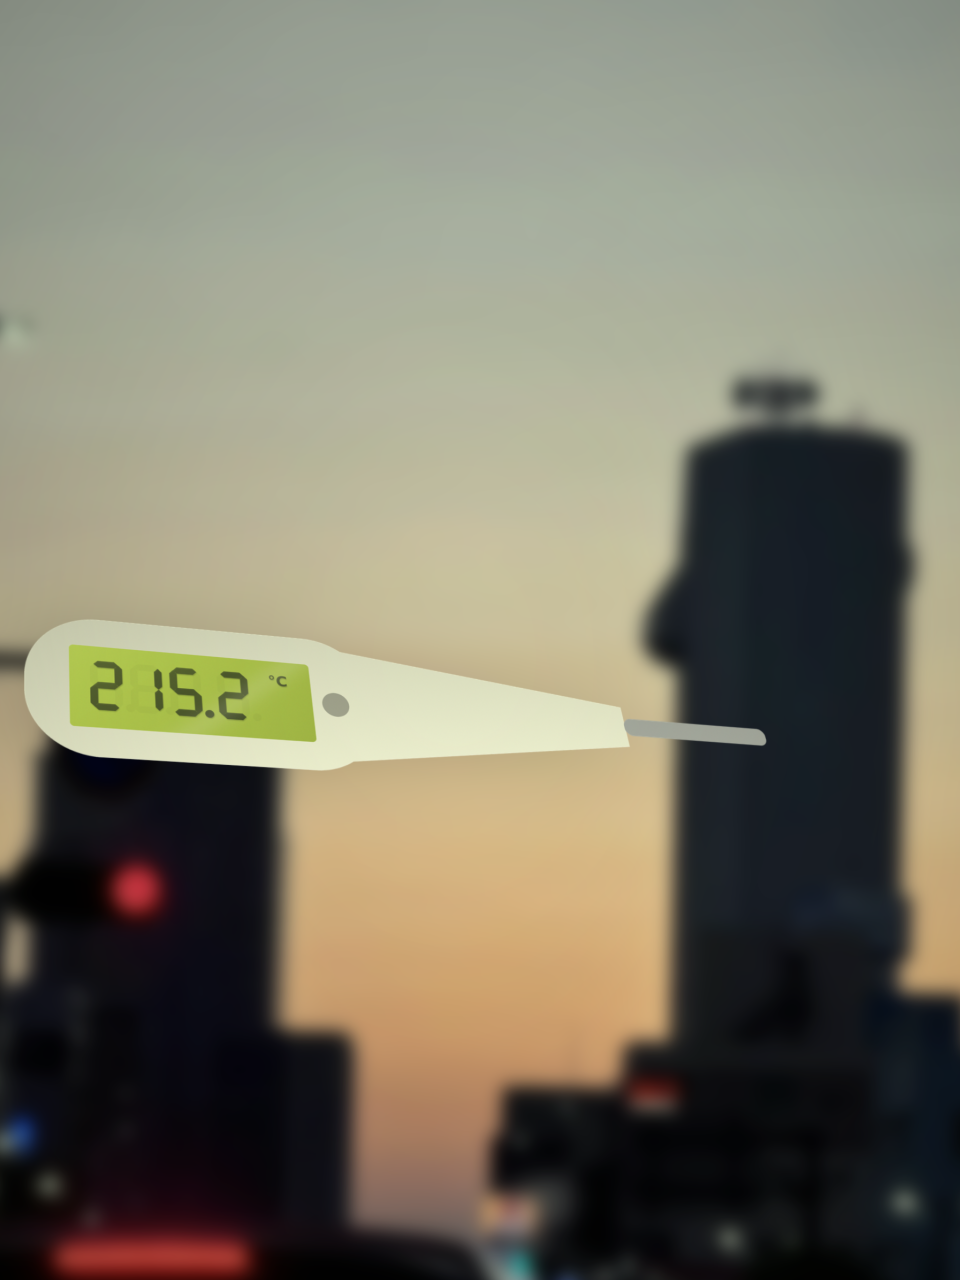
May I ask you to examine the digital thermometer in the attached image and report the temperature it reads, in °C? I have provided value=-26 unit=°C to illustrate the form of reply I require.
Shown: value=215.2 unit=°C
